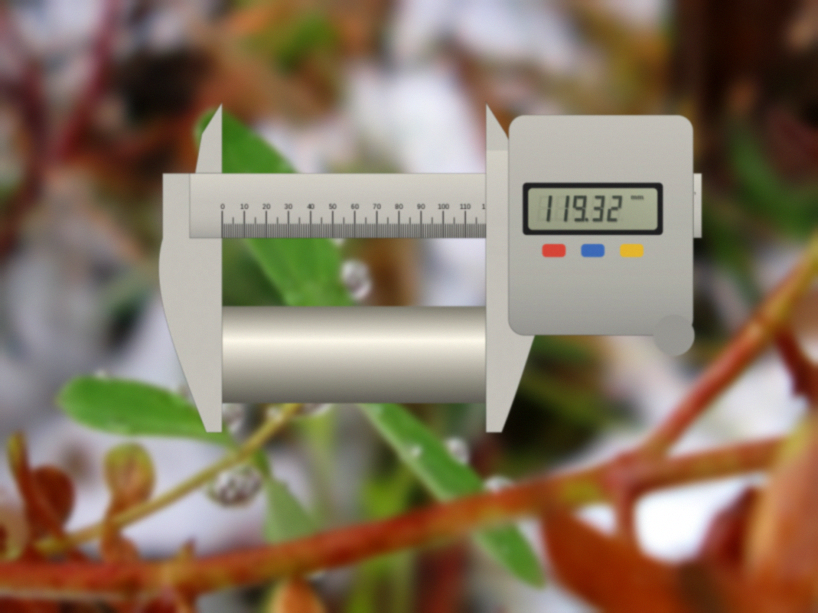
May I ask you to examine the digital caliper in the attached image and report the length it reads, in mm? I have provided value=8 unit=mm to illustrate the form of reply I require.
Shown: value=119.32 unit=mm
